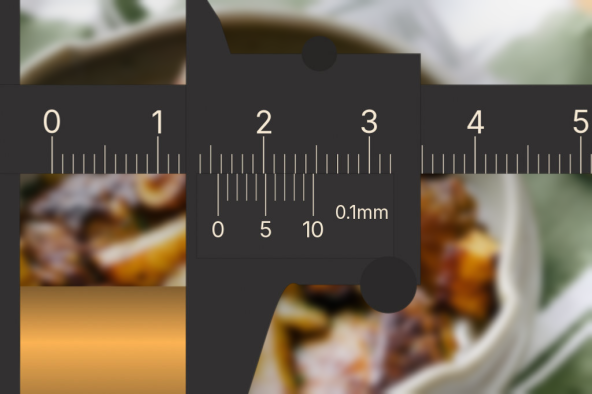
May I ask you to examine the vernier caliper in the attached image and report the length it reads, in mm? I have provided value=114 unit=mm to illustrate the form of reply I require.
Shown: value=15.7 unit=mm
